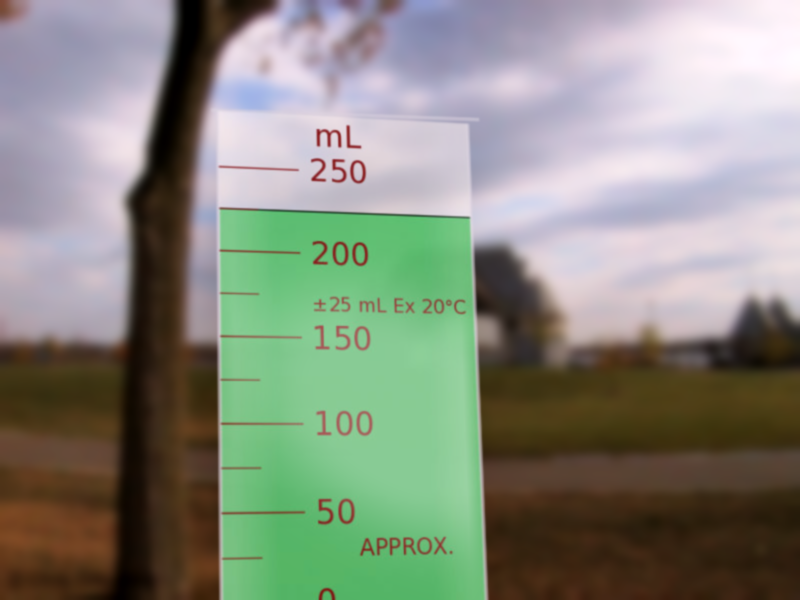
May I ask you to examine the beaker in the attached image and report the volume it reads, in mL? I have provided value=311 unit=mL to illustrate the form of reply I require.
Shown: value=225 unit=mL
